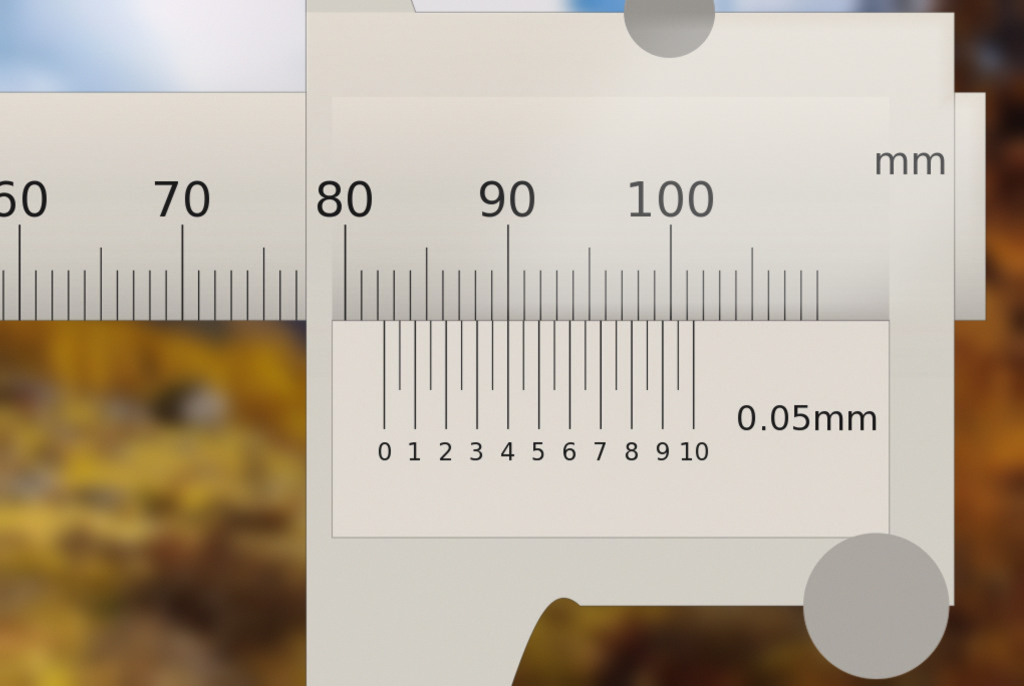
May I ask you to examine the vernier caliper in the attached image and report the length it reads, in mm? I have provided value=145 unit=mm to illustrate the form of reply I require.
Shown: value=82.4 unit=mm
